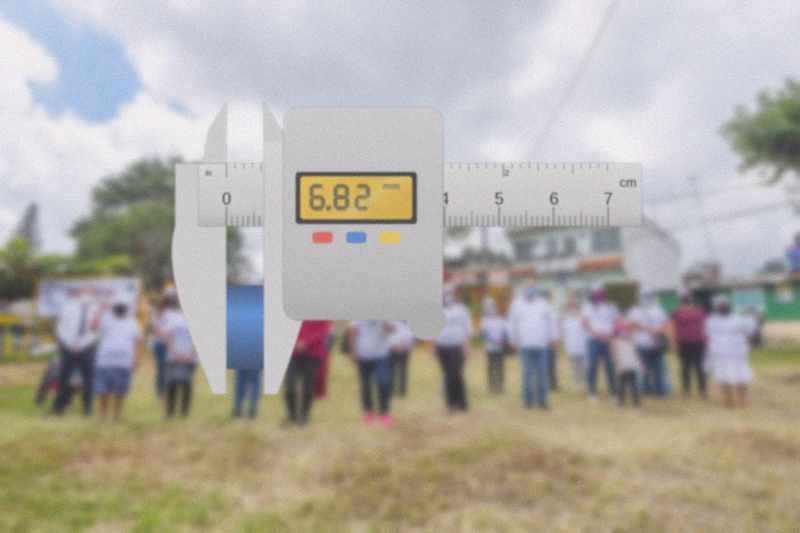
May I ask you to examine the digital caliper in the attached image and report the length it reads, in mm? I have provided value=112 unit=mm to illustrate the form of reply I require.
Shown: value=6.82 unit=mm
